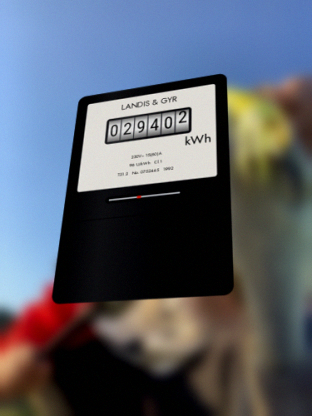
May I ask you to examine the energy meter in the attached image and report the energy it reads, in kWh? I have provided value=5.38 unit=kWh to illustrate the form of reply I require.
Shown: value=29402 unit=kWh
